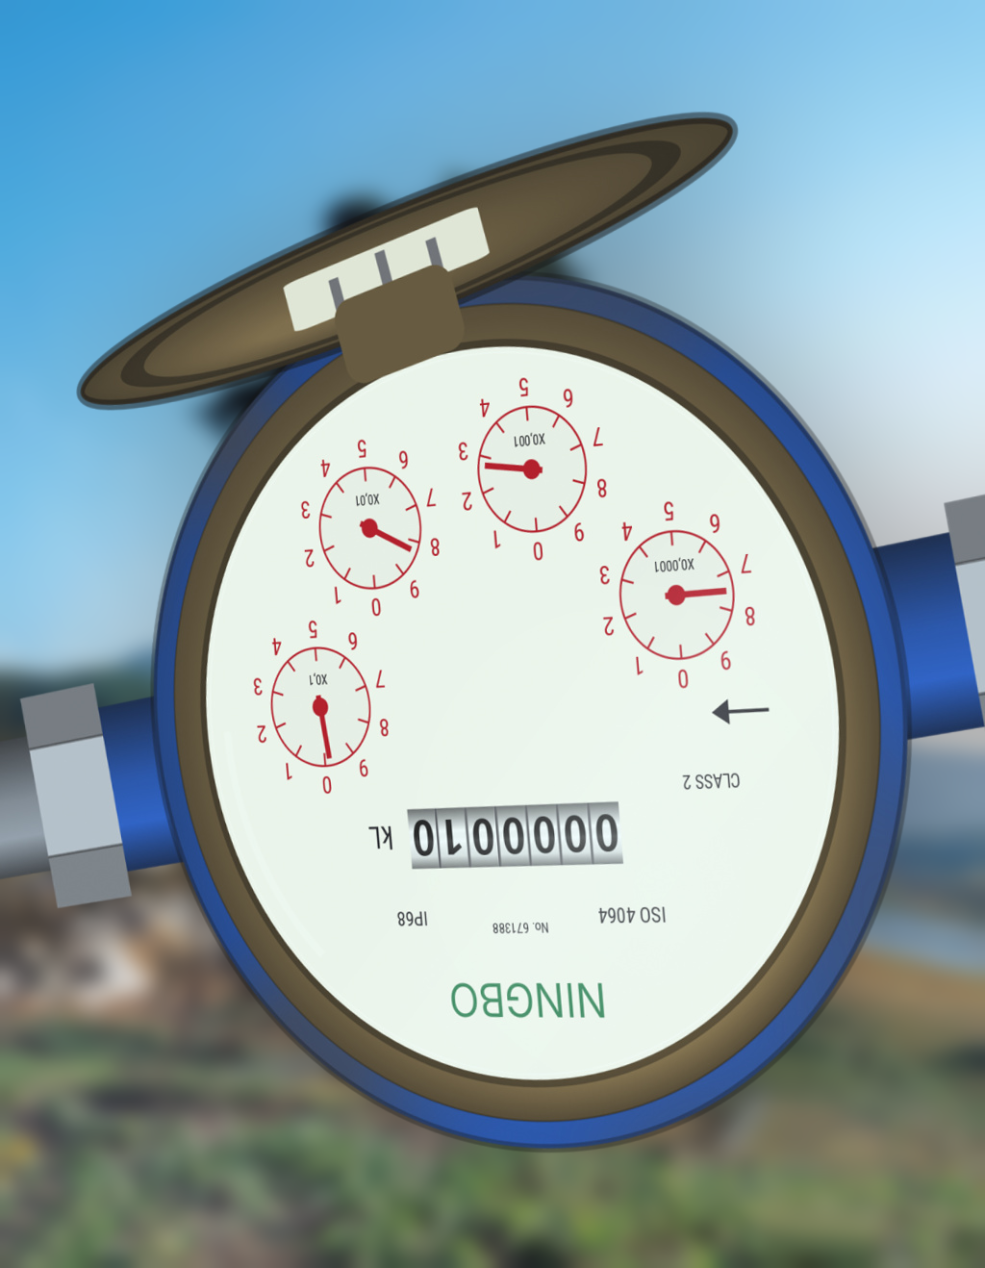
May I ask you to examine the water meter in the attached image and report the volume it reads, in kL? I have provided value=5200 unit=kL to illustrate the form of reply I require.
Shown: value=9.9827 unit=kL
